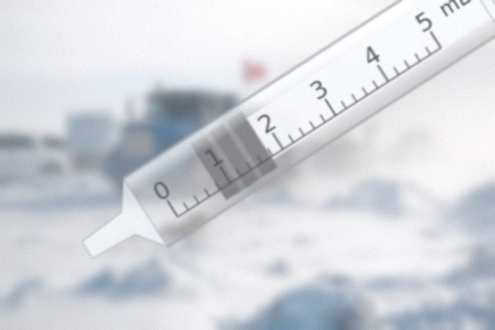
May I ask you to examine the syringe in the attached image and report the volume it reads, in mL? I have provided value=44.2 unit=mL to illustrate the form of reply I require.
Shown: value=0.8 unit=mL
